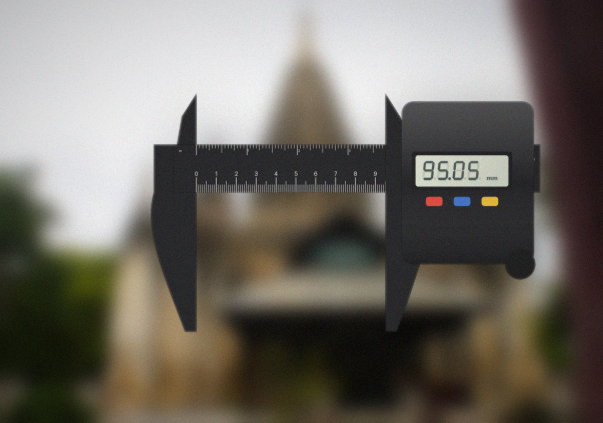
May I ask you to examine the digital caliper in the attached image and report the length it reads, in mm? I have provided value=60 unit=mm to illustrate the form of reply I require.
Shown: value=95.05 unit=mm
